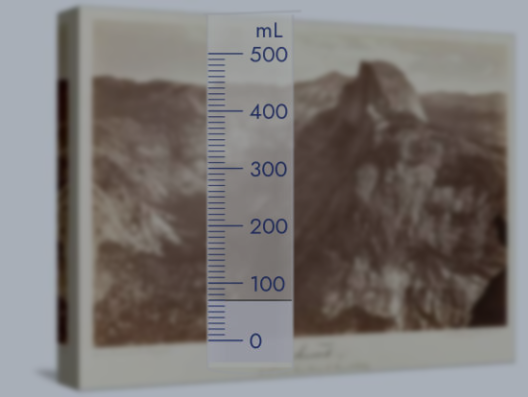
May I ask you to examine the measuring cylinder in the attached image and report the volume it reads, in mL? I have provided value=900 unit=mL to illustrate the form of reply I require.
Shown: value=70 unit=mL
